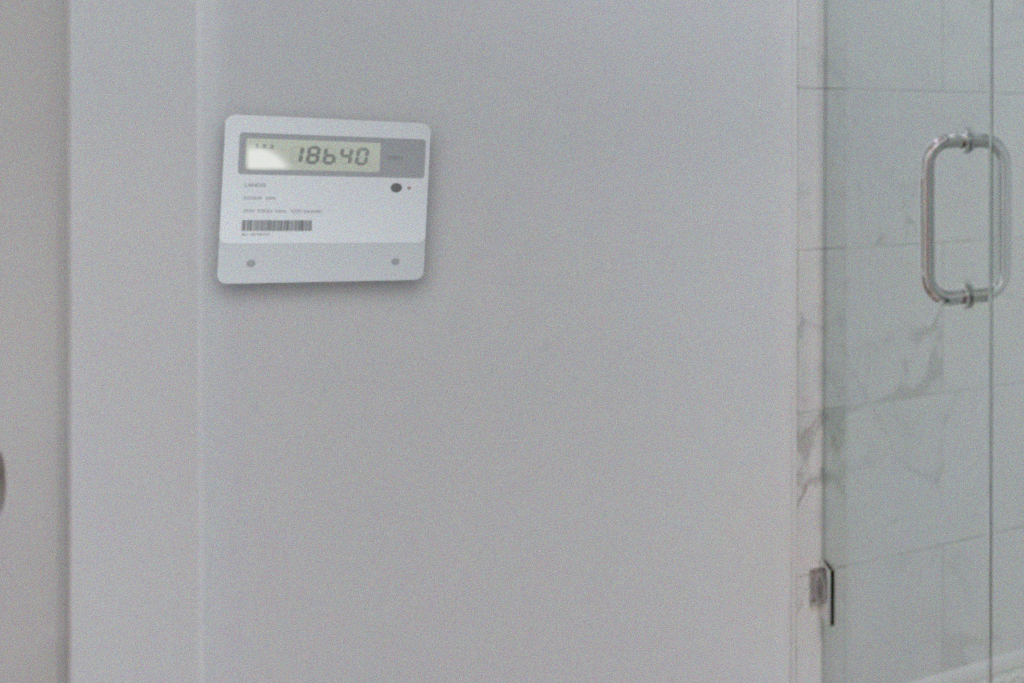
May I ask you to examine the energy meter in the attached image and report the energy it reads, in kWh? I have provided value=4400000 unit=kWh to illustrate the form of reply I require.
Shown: value=18640 unit=kWh
